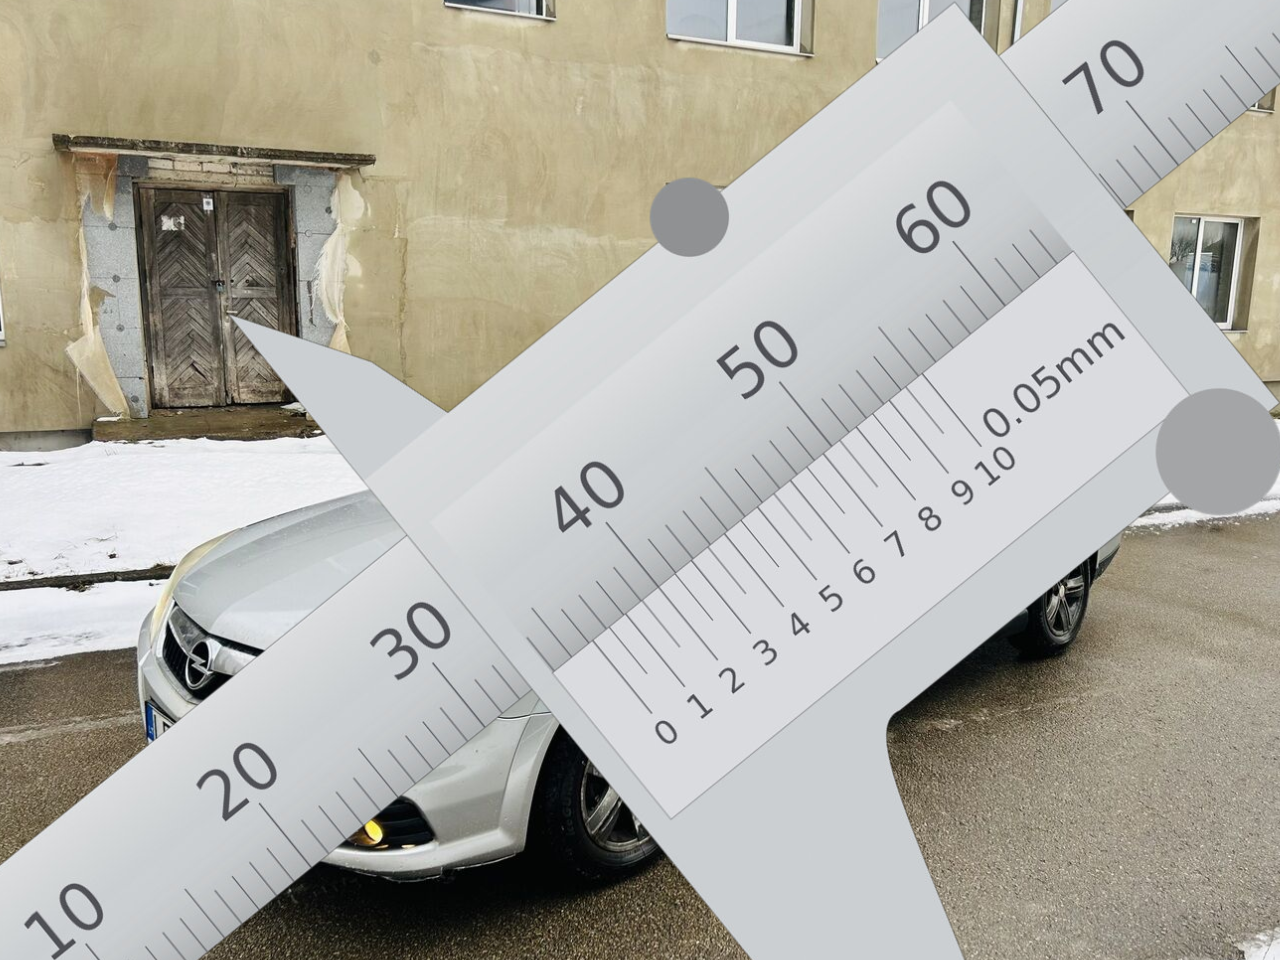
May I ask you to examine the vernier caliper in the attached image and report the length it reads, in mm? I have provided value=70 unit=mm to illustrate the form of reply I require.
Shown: value=36.2 unit=mm
